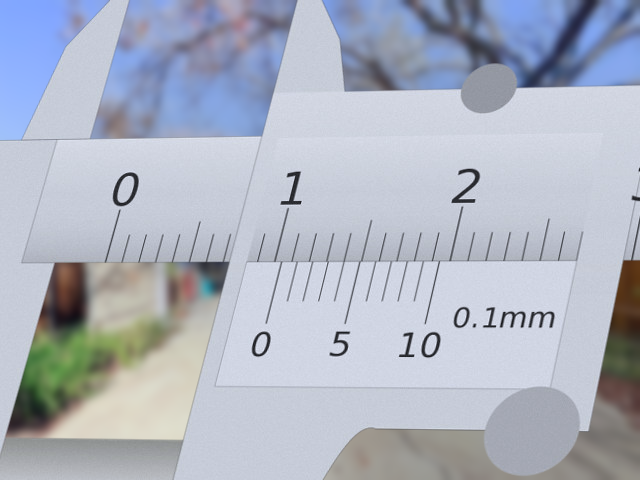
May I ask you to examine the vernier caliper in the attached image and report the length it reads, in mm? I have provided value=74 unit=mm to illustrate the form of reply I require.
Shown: value=10.4 unit=mm
